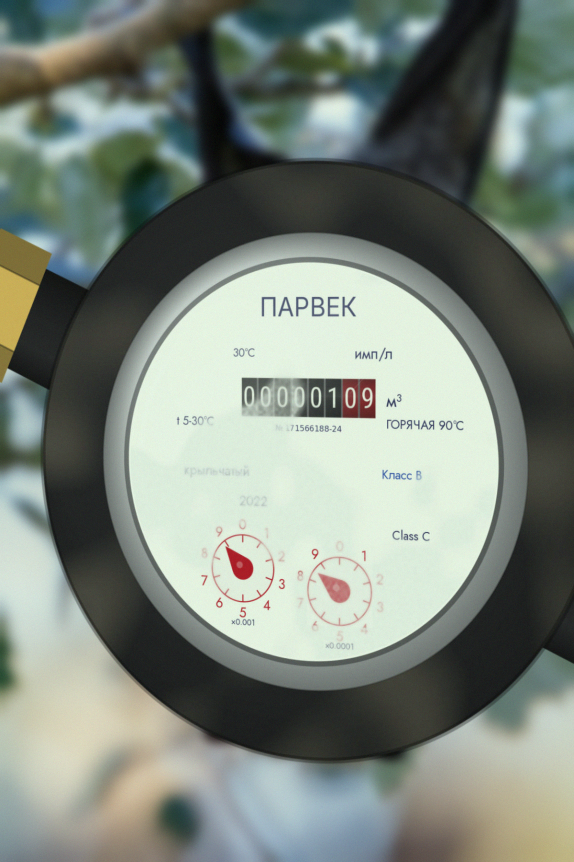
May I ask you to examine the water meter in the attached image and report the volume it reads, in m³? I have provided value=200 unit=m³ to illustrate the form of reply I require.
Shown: value=1.0988 unit=m³
